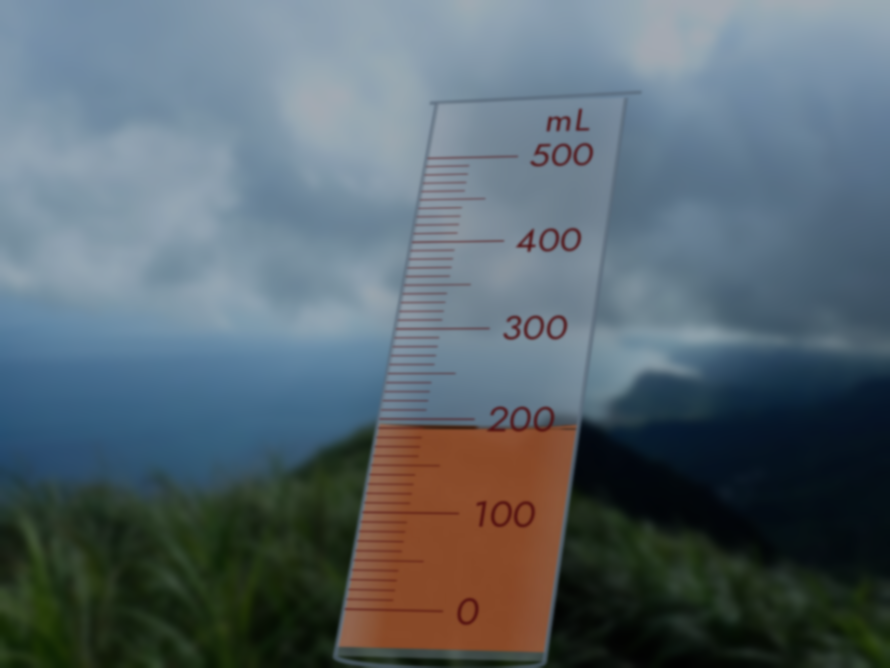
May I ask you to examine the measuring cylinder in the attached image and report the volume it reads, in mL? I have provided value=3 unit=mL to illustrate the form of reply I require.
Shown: value=190 unit=mL
